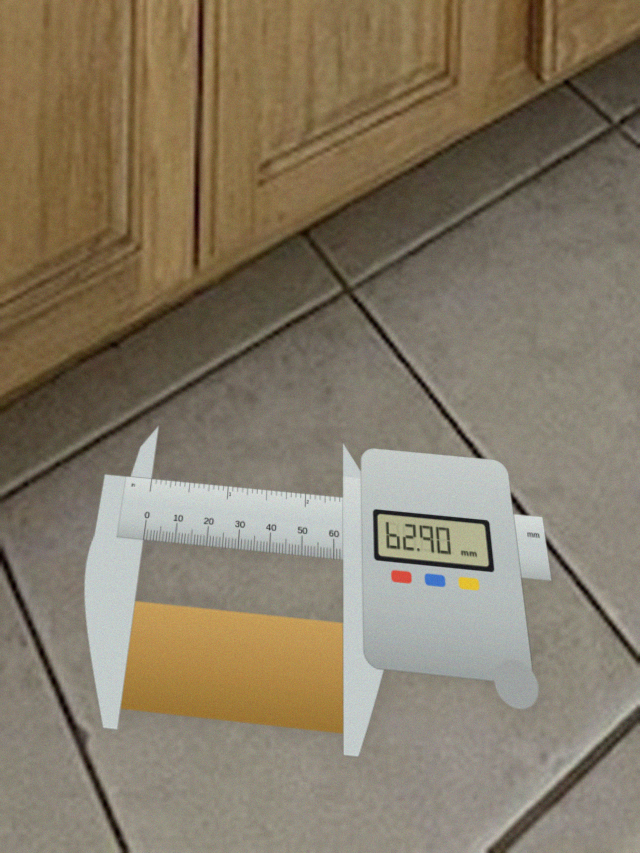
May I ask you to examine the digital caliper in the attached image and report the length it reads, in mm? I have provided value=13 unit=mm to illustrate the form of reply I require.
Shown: value=62.90 unit=mm
